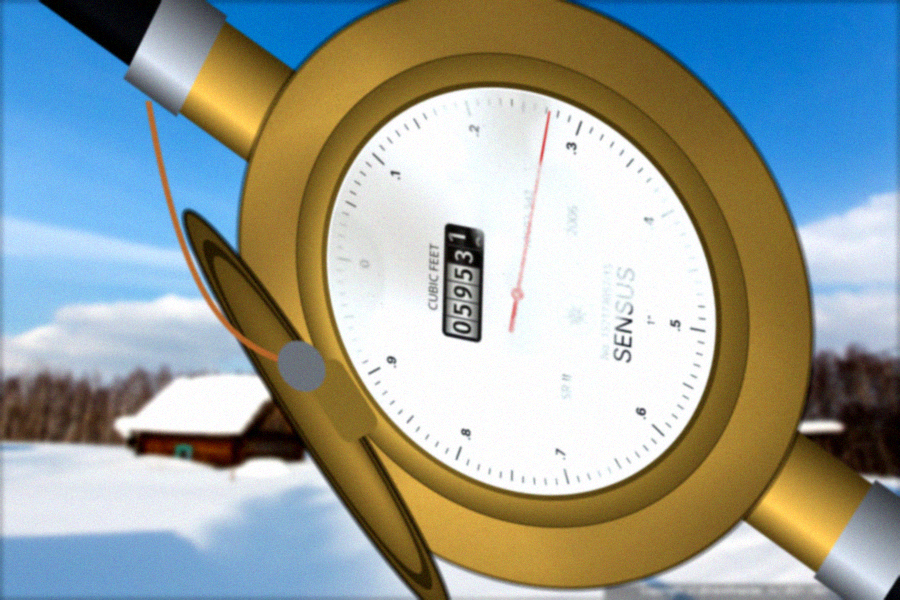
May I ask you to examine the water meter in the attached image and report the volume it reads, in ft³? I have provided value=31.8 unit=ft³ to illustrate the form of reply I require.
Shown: value=59531.27 unit=ft³
